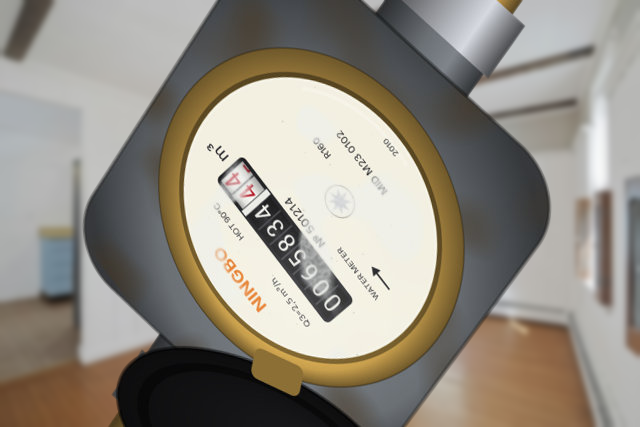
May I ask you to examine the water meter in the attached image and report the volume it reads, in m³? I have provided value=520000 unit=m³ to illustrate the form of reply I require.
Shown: value=65834.44 unit=m³
